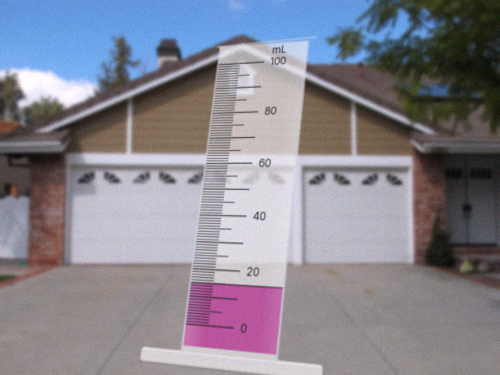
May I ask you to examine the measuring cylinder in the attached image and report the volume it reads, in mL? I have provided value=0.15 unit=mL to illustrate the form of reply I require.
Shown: value=15 unit=mL
